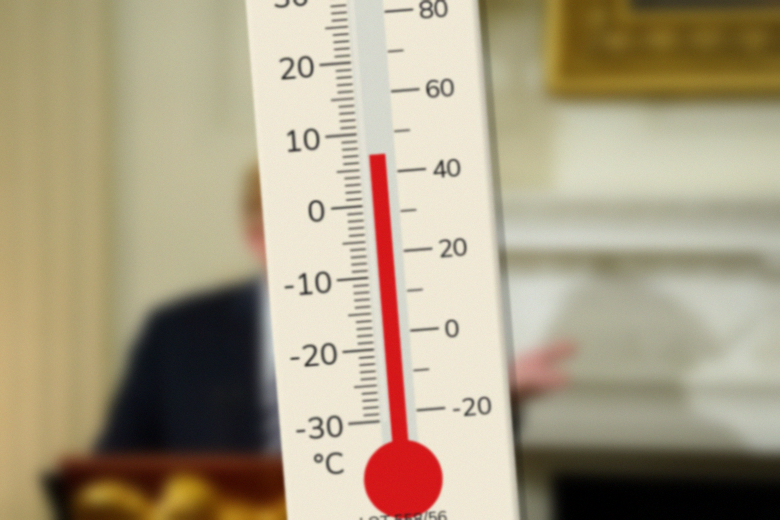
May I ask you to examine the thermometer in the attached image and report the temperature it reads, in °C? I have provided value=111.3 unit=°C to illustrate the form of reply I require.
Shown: value=7 unit=°C
